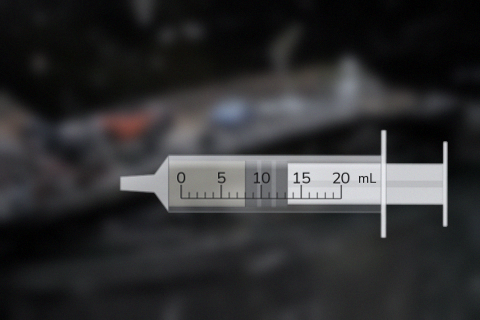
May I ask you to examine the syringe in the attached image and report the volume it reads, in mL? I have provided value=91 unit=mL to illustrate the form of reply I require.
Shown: value=8 unit=mL
